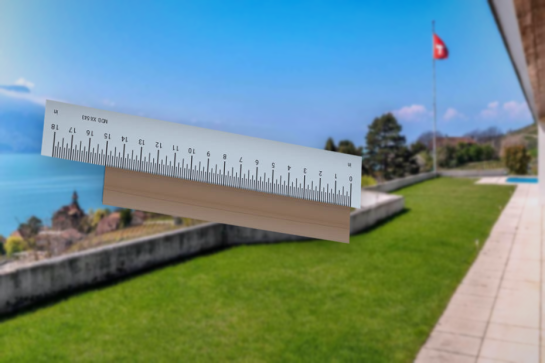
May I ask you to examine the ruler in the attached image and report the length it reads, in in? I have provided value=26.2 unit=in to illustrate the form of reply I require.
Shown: value=15 unit=in
